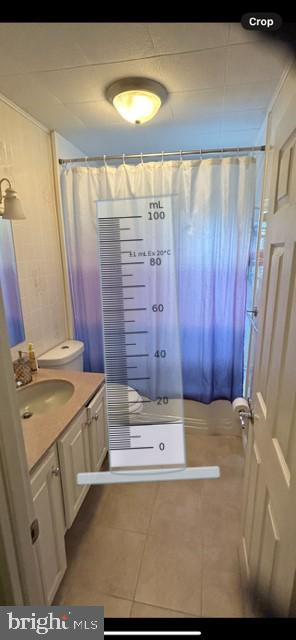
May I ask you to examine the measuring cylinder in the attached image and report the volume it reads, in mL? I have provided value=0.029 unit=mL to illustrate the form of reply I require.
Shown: value=10 unit=mL
